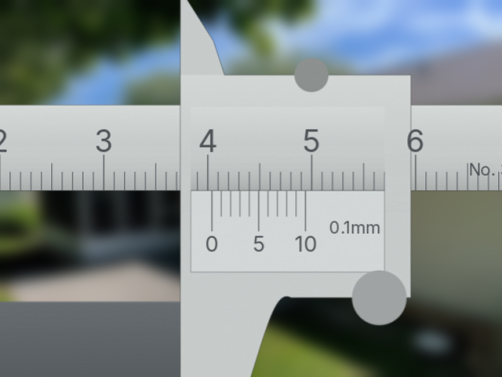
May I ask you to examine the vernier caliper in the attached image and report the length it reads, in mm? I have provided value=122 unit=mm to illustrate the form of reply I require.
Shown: value=40.4 unit=mm
